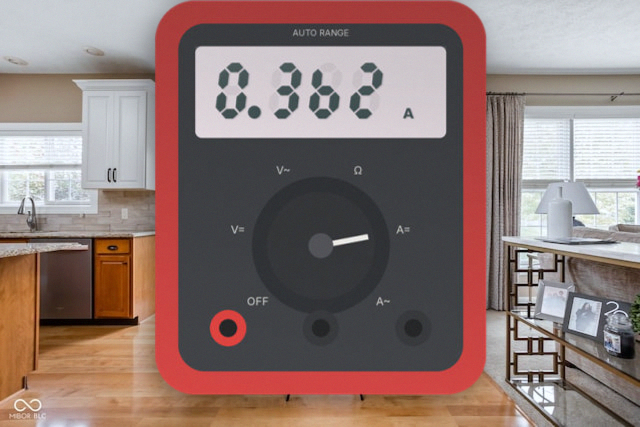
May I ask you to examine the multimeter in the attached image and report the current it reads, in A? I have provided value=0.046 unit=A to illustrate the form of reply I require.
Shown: value=0.362 unit=A
